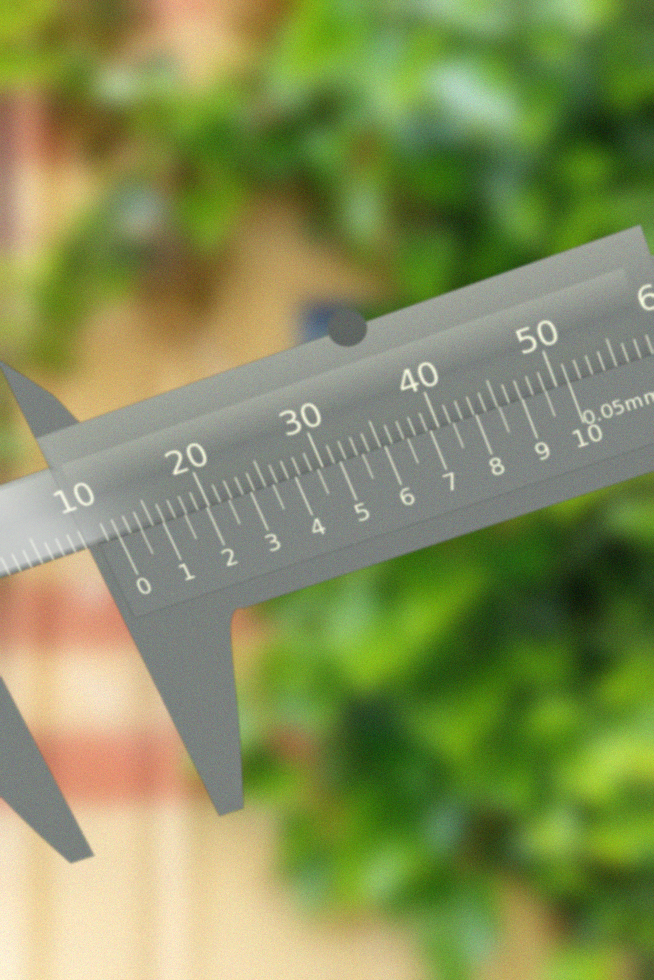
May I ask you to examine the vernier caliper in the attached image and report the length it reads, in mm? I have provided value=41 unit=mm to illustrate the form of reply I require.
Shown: value=12.0 unit=mm
